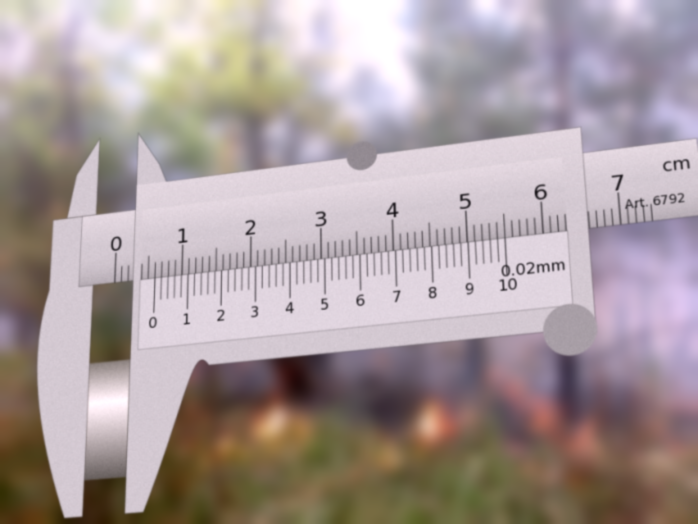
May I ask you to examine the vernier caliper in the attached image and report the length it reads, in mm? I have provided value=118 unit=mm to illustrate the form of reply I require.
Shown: value=6.0 unit=mm
